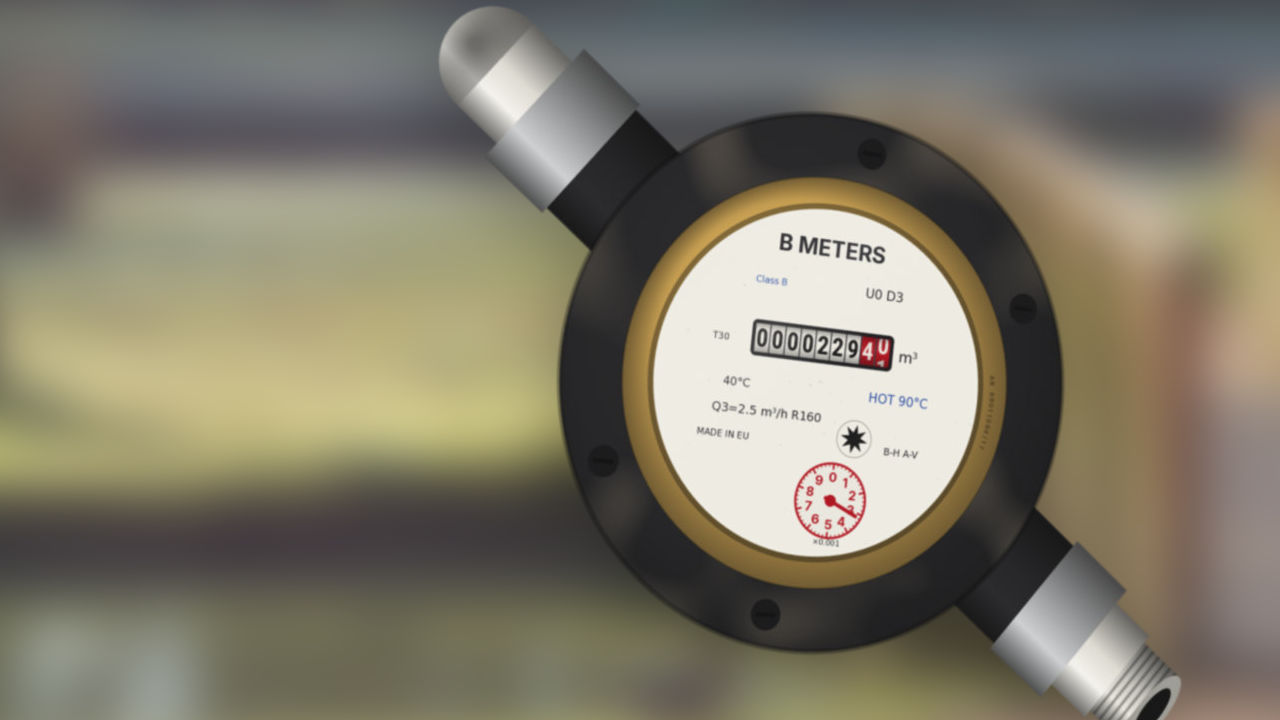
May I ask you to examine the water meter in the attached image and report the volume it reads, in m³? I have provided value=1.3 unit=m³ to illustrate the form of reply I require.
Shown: value=229.403 unit=m³
